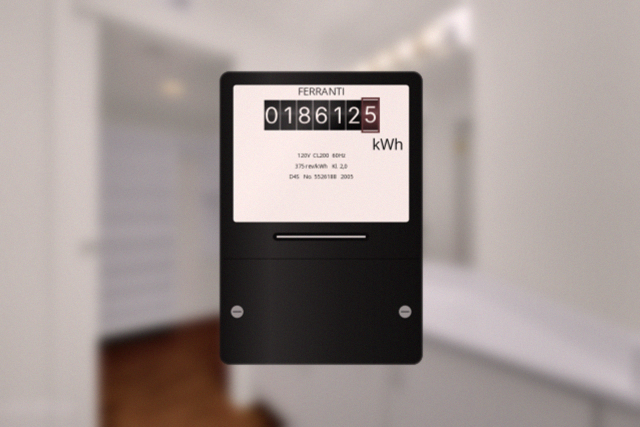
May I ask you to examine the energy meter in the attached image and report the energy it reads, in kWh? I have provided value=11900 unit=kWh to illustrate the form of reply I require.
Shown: value=18612.5 unit=kWh
